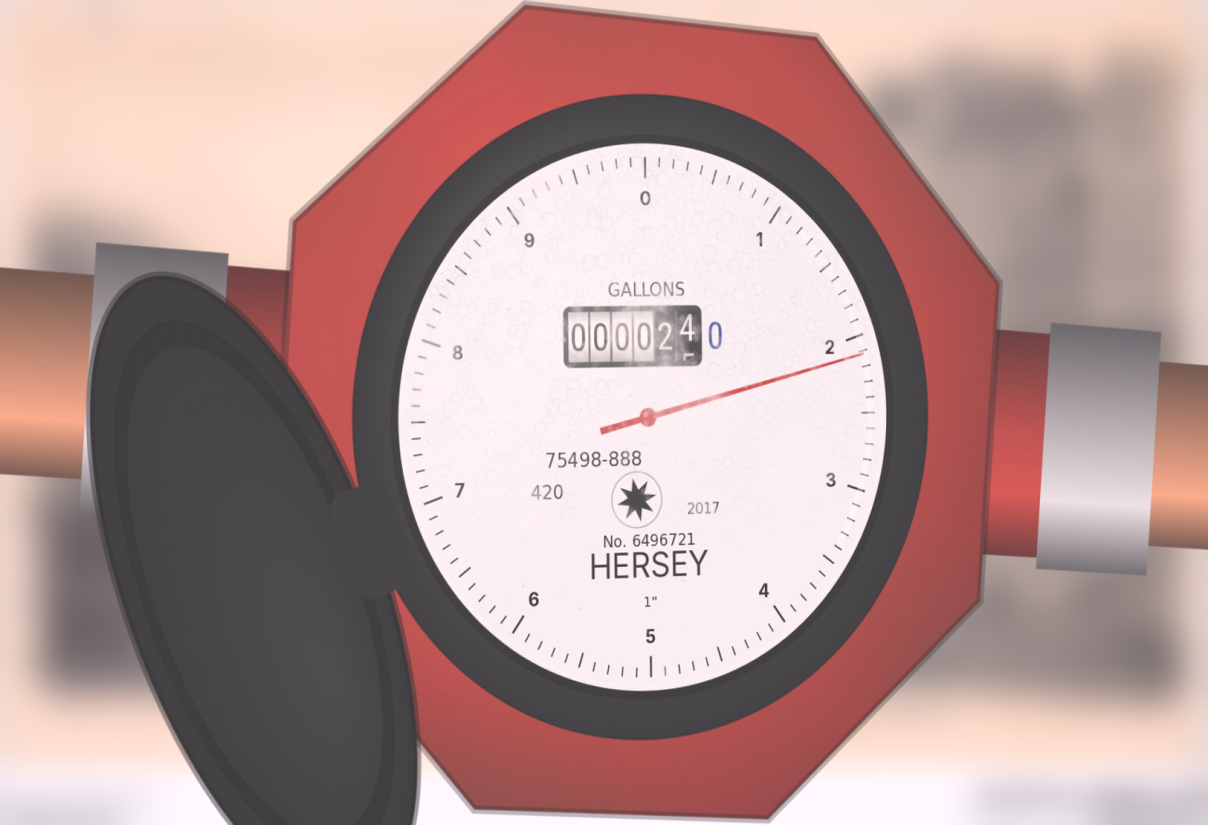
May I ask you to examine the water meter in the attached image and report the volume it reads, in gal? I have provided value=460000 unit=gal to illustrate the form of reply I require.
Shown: value=242.1 unit=gal
